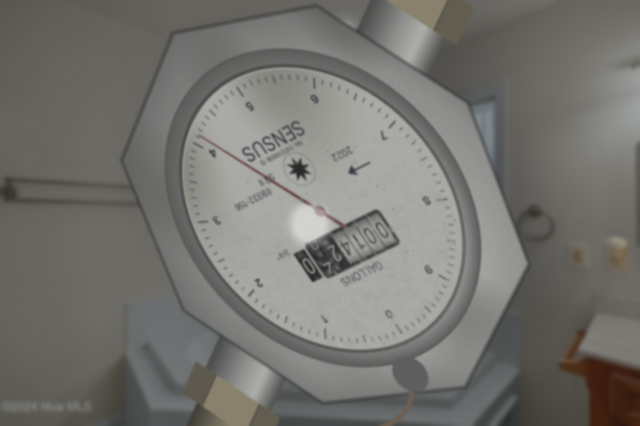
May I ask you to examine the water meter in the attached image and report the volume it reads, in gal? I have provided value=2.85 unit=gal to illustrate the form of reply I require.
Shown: value=14224.1 unit=gal
